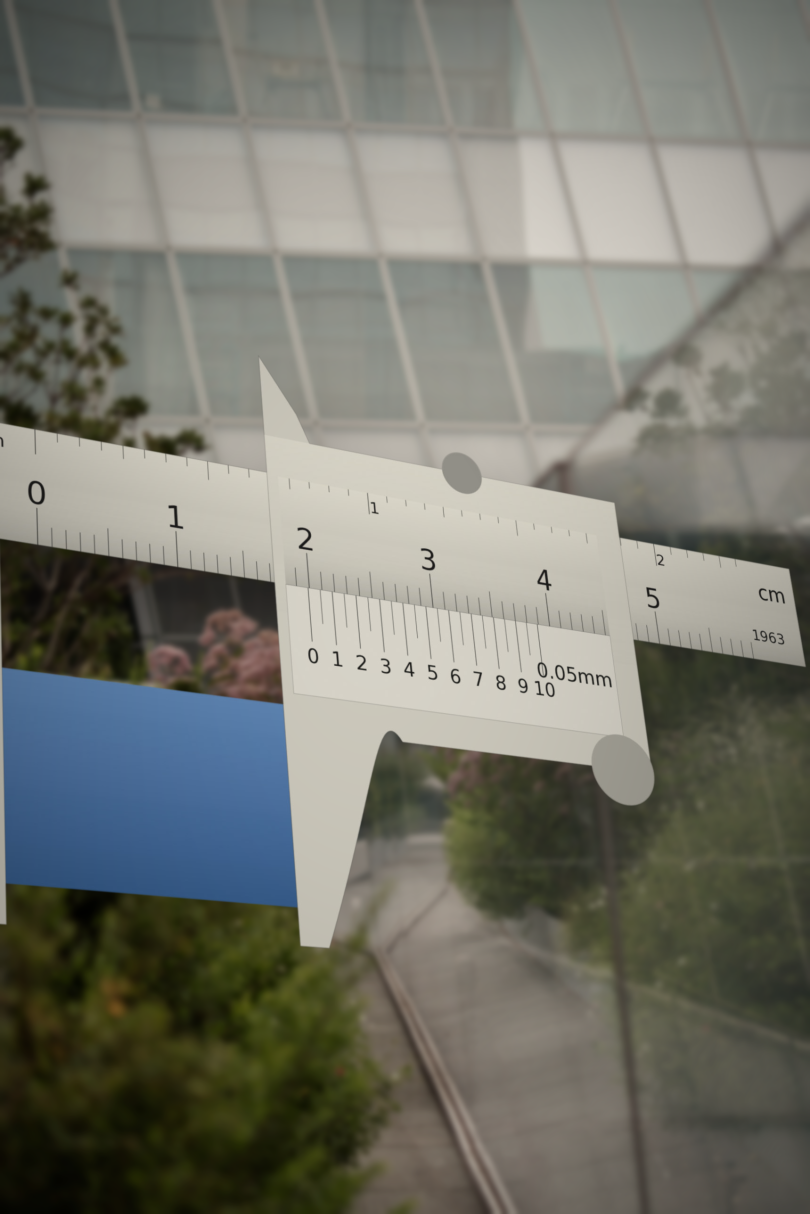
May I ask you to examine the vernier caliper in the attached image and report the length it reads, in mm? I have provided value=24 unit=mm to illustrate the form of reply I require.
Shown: value=19.9 unit=mm
